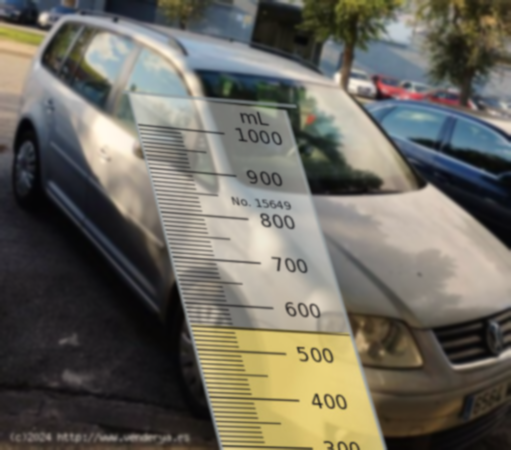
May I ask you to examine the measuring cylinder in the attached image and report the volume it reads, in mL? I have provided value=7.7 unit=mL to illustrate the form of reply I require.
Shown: value=550 unit=mL
